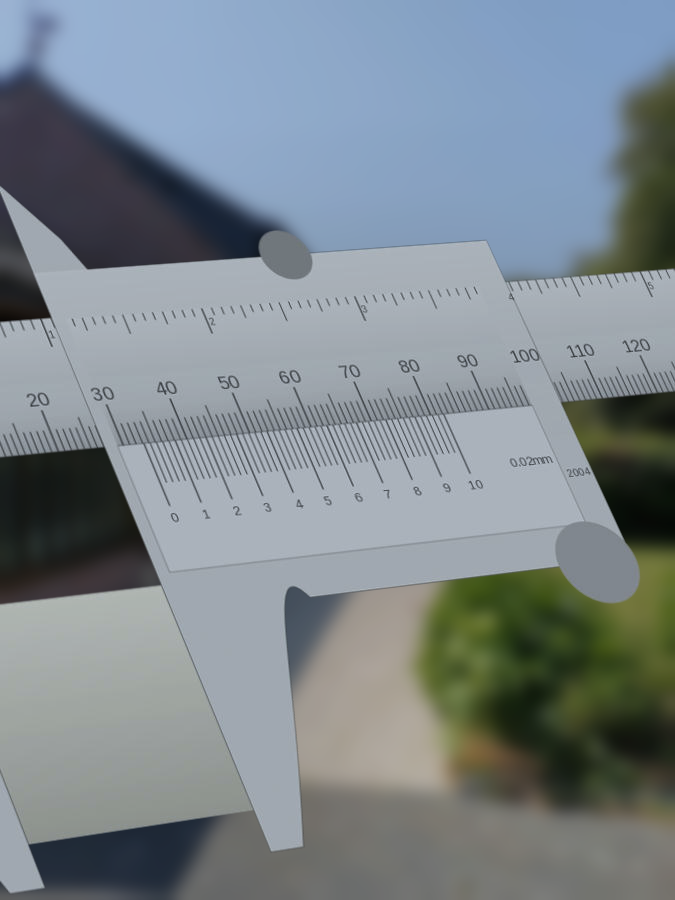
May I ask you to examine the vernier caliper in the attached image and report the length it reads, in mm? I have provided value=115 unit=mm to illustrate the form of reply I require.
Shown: value=33.2 unit=mm
